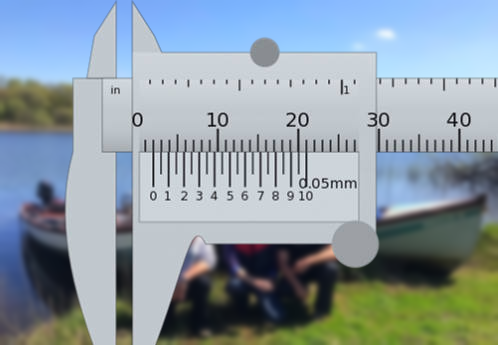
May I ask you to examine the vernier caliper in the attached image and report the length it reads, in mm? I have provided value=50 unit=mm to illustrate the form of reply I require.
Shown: value=2.0 unit=mm
